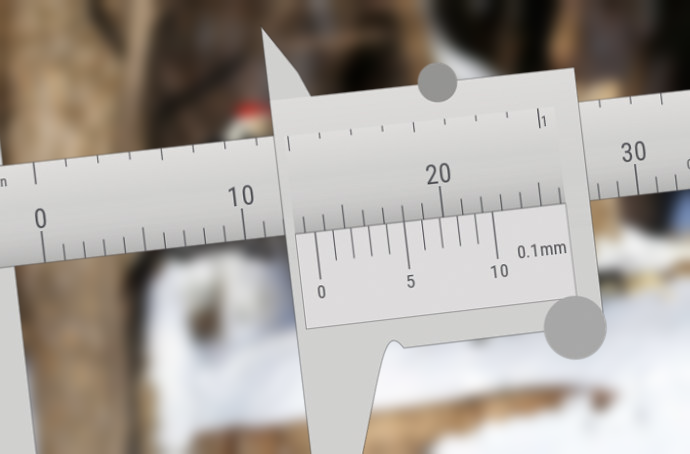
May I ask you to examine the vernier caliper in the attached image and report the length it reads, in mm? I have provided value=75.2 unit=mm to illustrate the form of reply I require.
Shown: value=13.5 unit=mm
